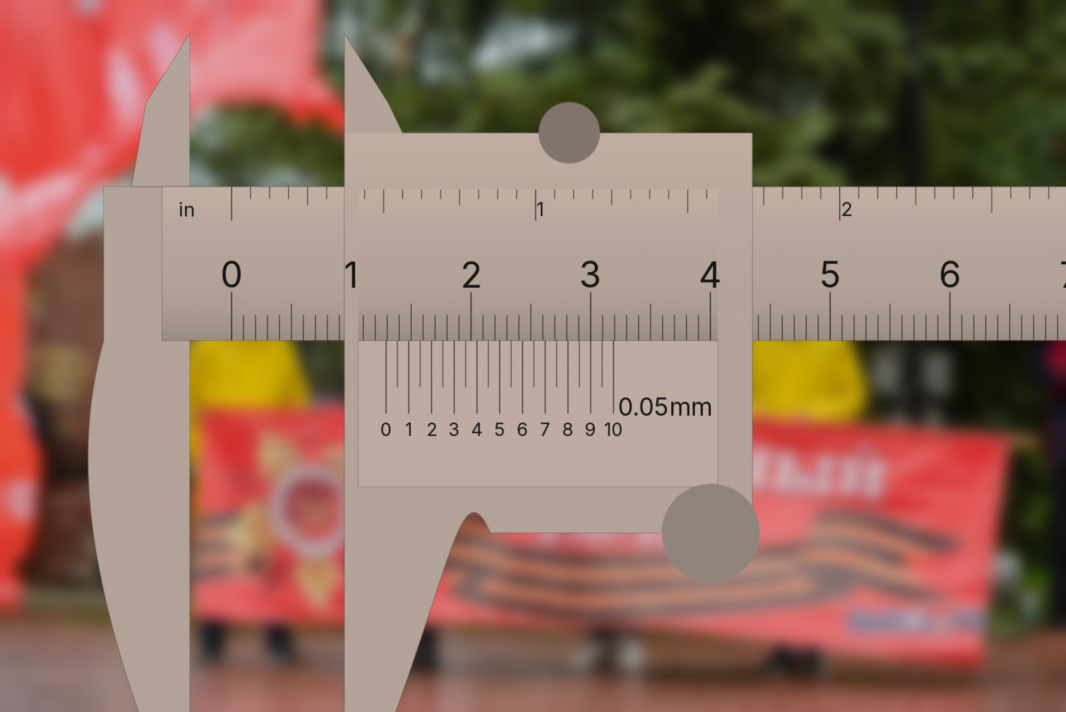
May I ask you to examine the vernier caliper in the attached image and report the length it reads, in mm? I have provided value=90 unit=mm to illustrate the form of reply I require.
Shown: value=12.9 unit=mm
